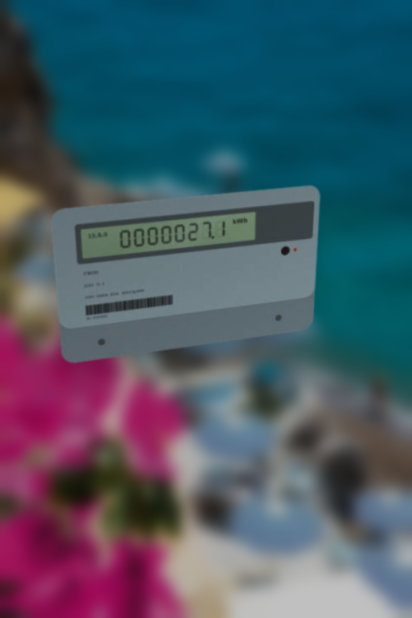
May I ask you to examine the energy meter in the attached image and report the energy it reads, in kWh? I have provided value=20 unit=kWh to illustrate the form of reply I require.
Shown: value=27.1 unit=kWh
